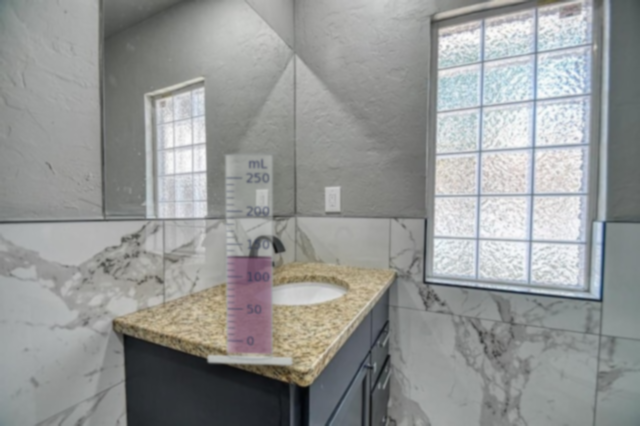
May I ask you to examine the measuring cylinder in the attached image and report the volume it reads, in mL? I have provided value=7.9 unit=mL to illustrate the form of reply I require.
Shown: value=130 unit=mL
